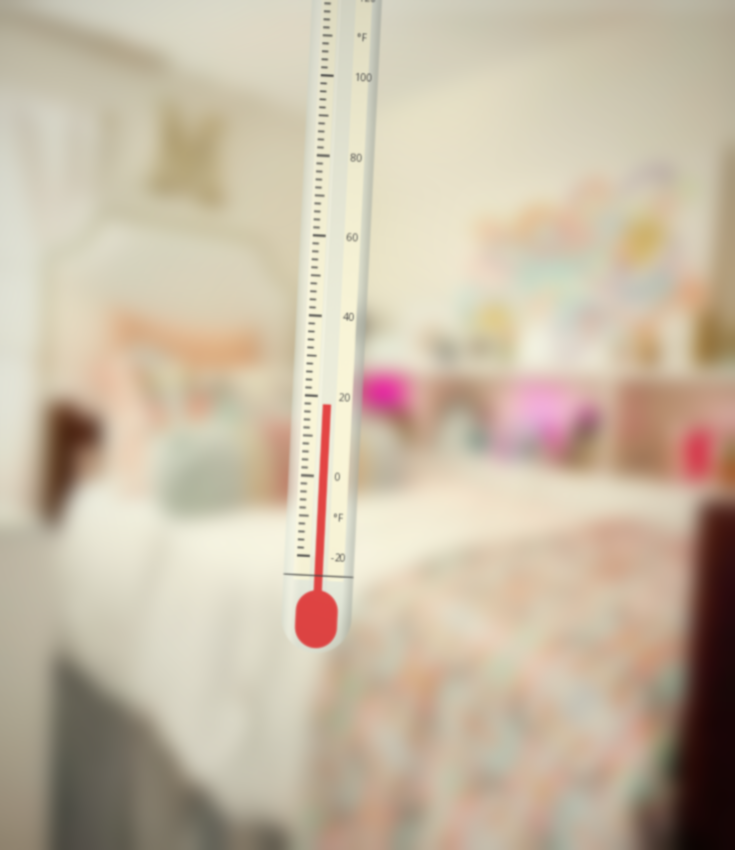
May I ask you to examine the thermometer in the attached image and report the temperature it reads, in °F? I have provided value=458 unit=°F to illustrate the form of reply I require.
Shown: value=18 unit=°F
